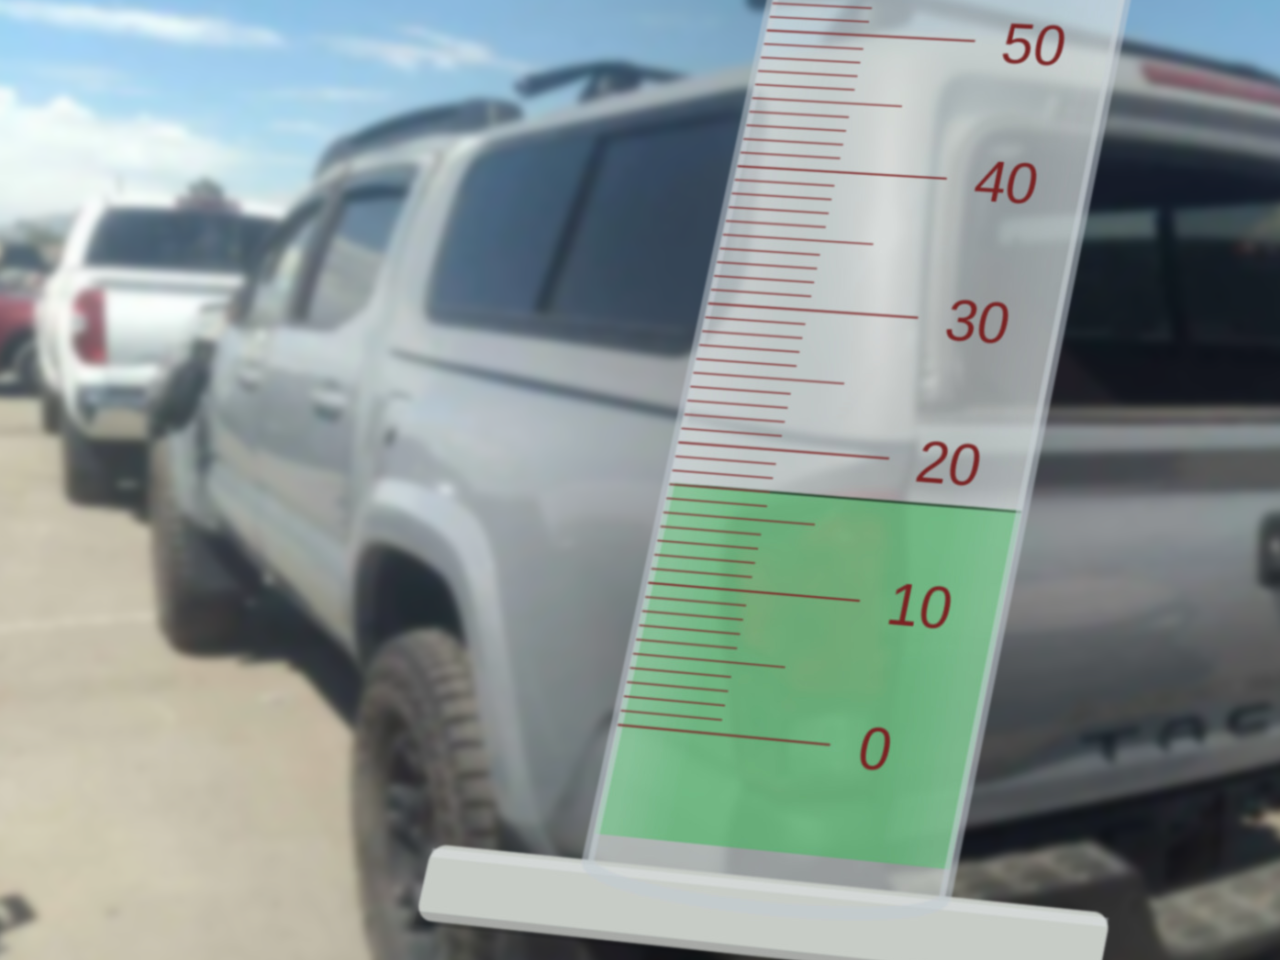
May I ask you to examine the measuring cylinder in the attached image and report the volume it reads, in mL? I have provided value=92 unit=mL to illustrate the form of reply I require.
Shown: value=17 unit=mL
